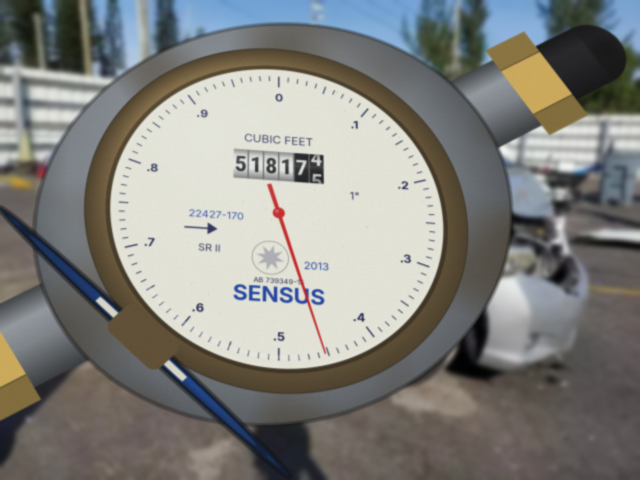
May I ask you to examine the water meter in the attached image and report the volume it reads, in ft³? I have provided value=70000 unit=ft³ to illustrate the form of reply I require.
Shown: value=518174.45 unit=ft³
